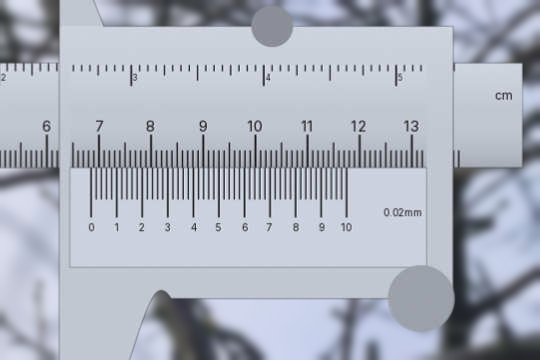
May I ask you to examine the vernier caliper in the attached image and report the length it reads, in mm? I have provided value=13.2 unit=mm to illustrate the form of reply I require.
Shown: value=68.5 unit=mm
